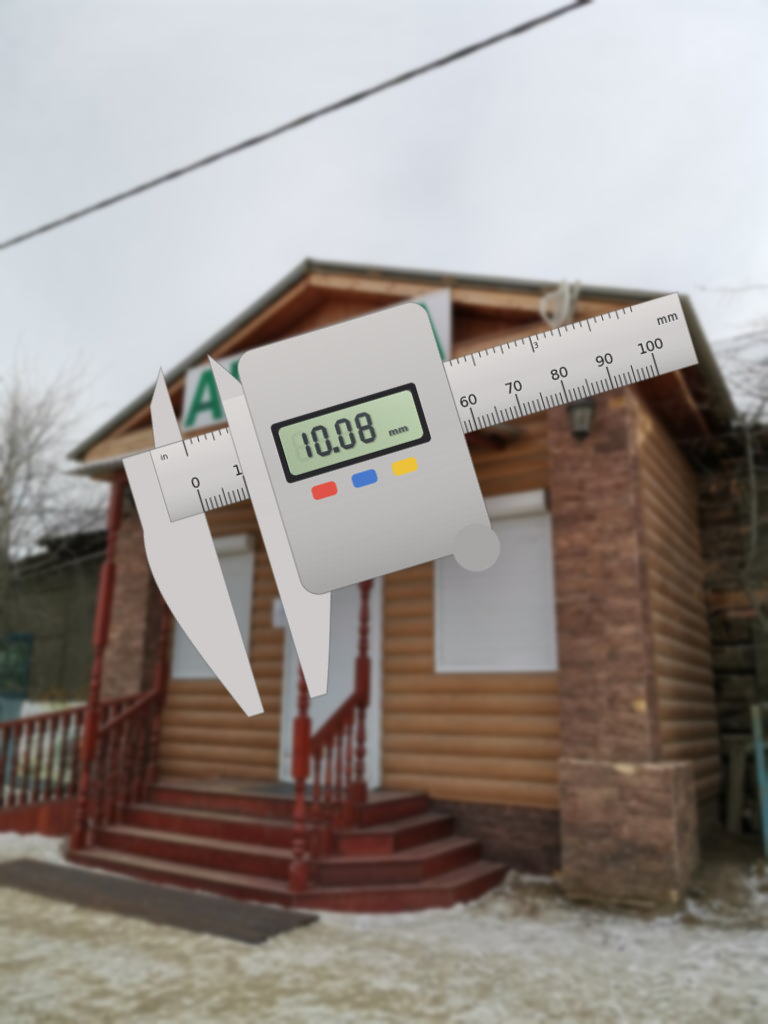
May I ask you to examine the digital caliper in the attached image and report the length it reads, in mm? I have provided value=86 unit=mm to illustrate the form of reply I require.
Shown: value=10.08 unit=mm
